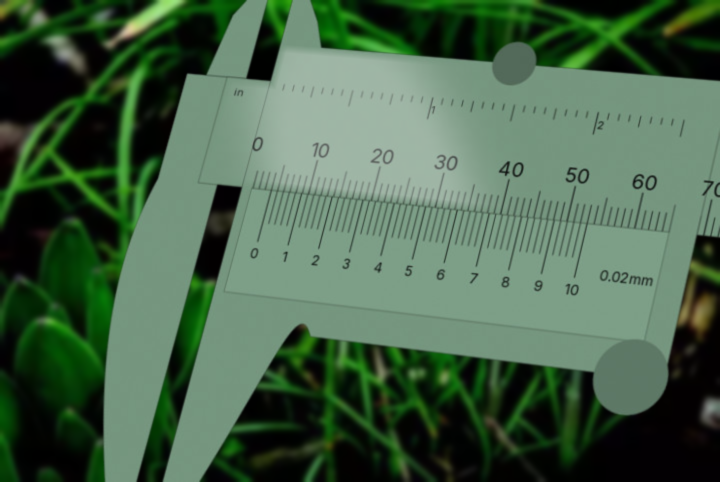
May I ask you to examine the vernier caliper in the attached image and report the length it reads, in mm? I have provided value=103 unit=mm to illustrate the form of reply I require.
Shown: value=4.0 unit=mm
